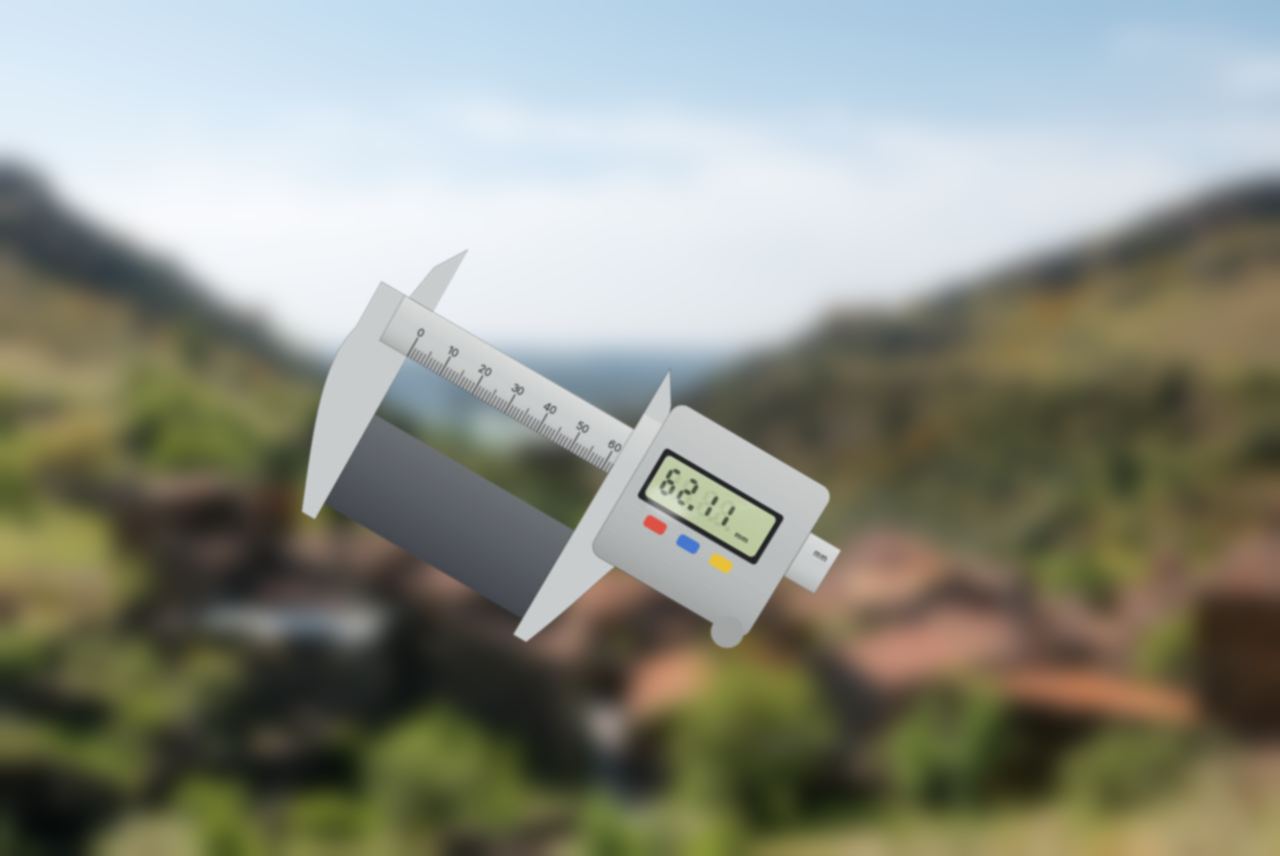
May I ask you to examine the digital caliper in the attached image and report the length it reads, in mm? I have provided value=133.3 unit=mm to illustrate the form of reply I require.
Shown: value=62.11 unit=mm
